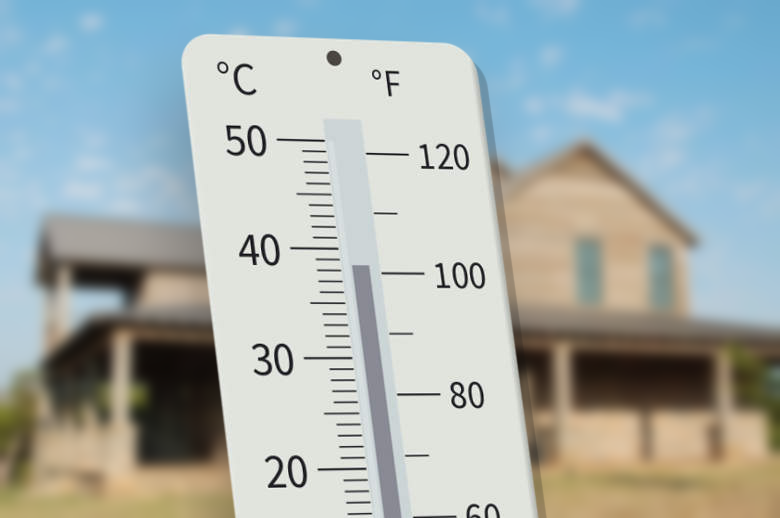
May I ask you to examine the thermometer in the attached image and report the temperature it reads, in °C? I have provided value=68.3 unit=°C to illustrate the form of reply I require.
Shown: value=38.5 unit=°C
